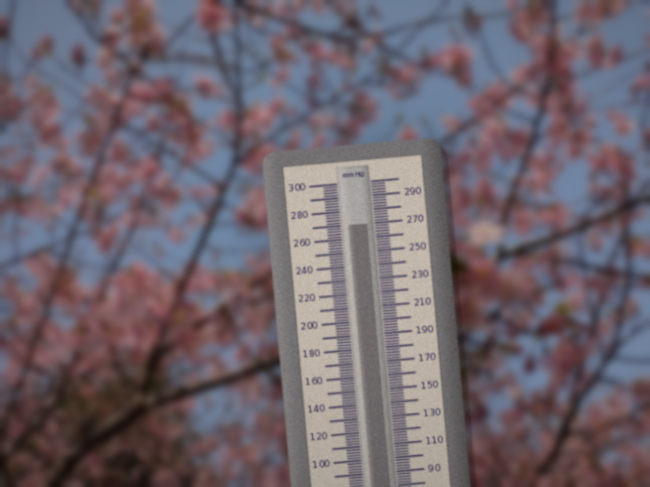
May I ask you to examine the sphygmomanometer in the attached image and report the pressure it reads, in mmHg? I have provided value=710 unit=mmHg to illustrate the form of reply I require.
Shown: value=270 unit=mmHg
